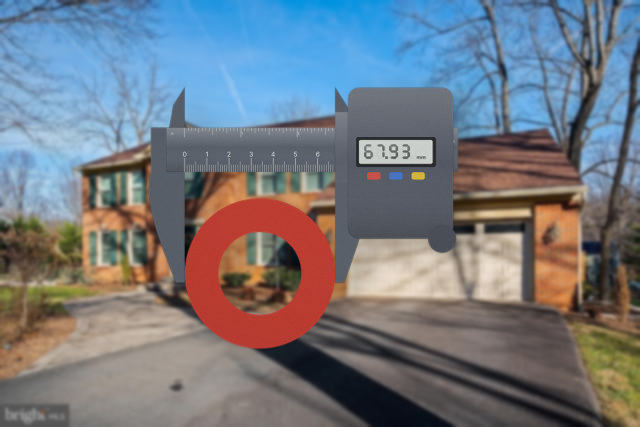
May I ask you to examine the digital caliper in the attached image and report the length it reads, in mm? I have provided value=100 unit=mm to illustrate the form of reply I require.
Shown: value=67.93 unit=mm
